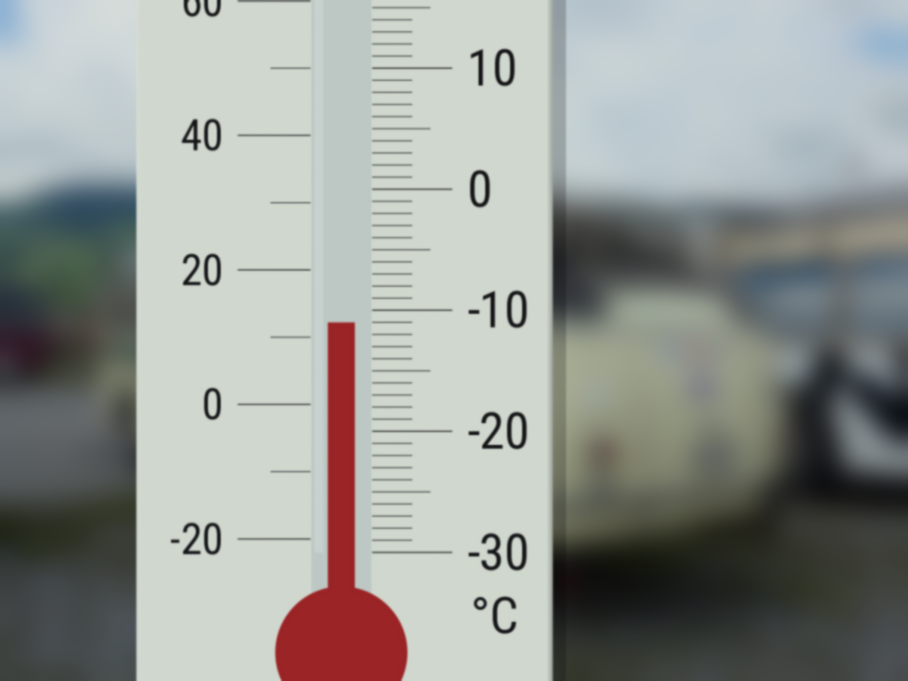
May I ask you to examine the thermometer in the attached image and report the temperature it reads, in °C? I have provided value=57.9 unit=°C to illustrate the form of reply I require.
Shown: value=-11 unit=°C
